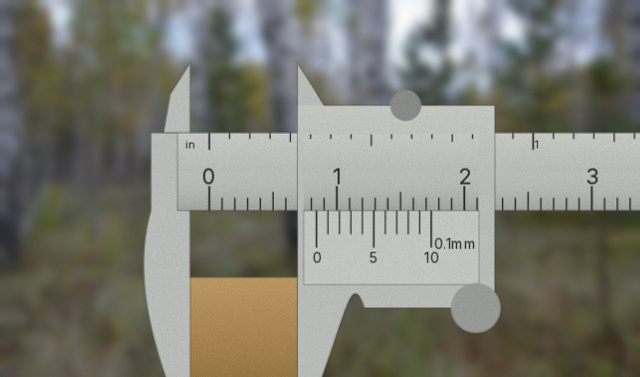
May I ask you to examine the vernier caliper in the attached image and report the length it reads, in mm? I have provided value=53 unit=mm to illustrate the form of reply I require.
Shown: value=8.4 unit=mm
